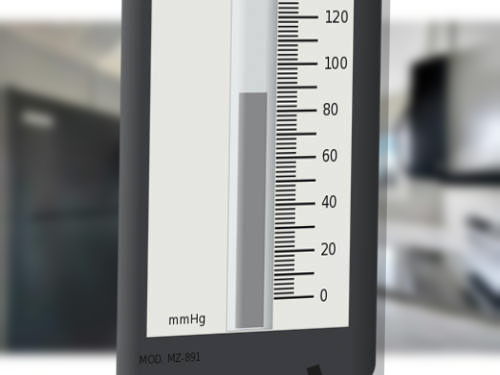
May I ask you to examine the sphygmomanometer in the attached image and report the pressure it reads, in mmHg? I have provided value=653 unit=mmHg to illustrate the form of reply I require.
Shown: value=88 unit=mmHg
